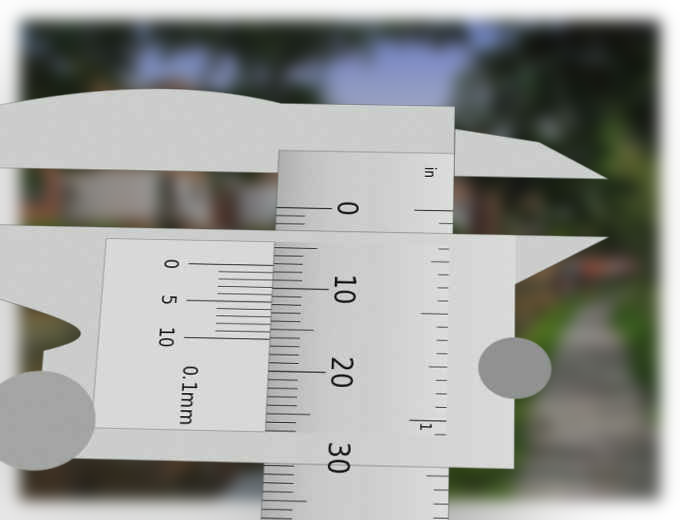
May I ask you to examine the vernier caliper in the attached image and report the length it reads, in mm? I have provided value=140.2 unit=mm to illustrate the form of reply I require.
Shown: value=7.2 unit=mm
